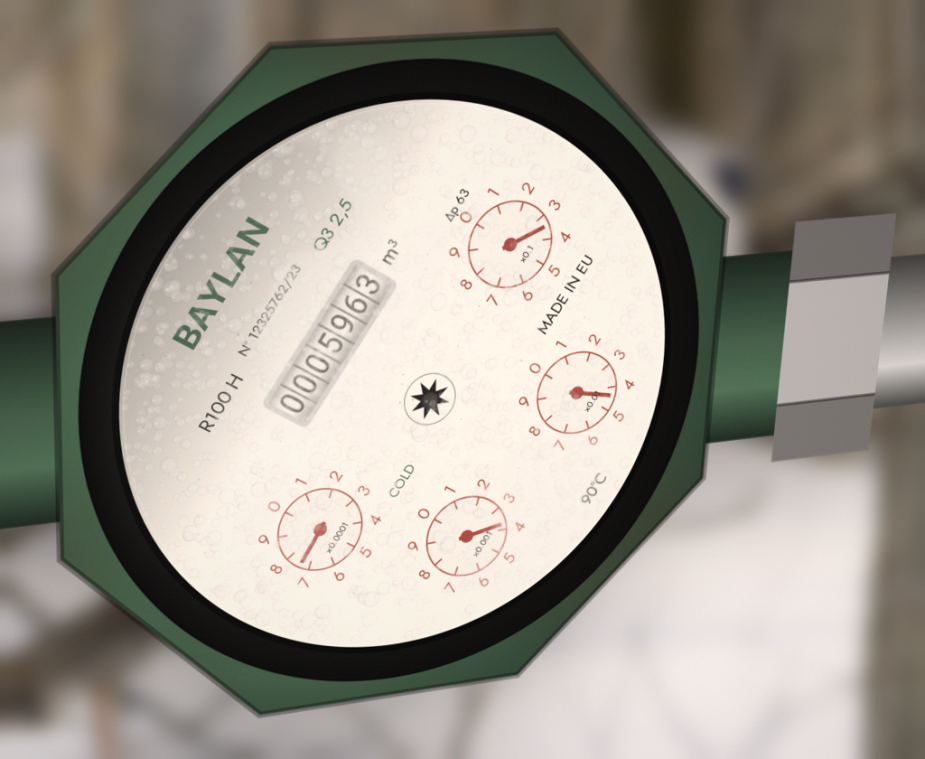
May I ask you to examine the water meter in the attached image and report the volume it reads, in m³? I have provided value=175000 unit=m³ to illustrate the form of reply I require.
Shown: value=5963.3437 unit=m³
